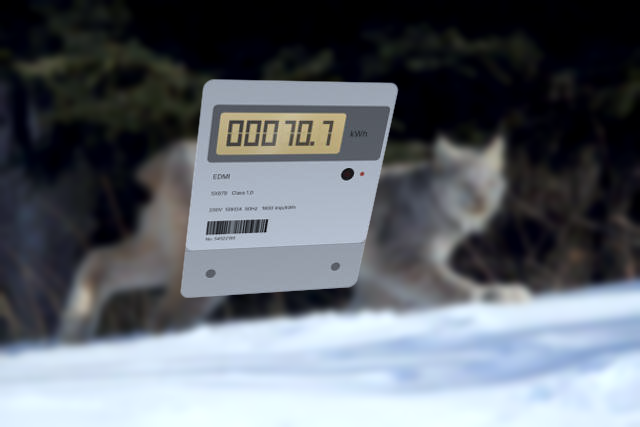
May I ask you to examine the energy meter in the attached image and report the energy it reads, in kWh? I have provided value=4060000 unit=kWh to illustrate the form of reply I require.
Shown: value=70.7 unit=kWh
